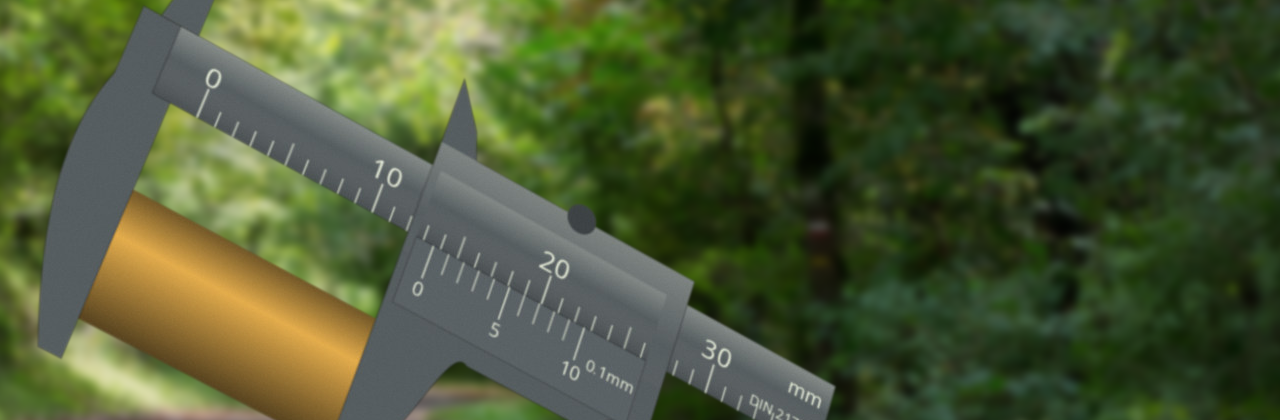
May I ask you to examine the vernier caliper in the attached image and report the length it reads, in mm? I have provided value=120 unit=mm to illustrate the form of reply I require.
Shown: value=13.6 unit=mm
